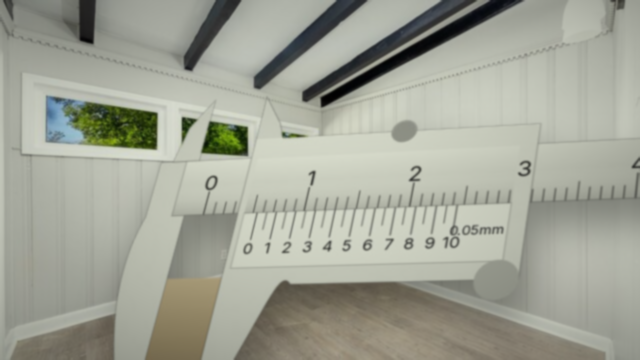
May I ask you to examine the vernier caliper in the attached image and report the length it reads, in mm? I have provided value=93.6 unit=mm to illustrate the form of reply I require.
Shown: value=5.4 unit=mm
